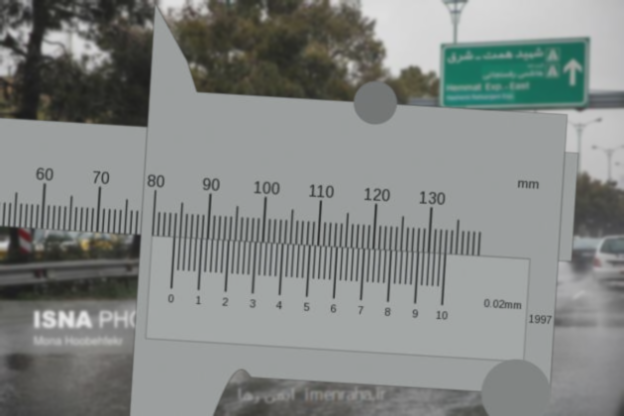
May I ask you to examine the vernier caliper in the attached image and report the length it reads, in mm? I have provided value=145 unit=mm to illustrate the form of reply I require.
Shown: value=84.0 unit=mm
